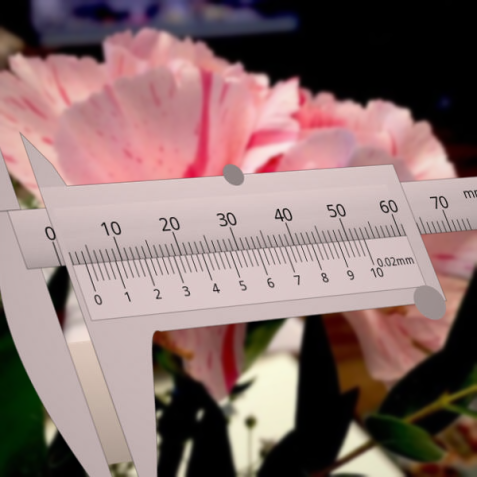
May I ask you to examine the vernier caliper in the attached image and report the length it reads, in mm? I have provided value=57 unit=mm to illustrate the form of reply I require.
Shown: value=4.0 unit=mm
